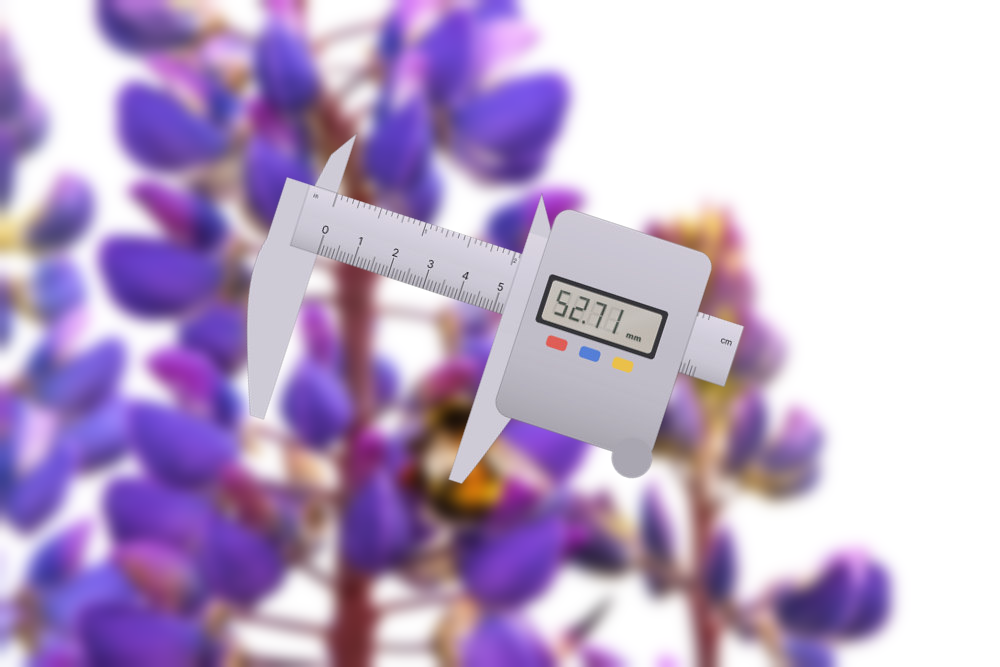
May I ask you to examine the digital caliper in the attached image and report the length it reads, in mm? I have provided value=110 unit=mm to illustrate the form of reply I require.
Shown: value=52.71 unit=mm
